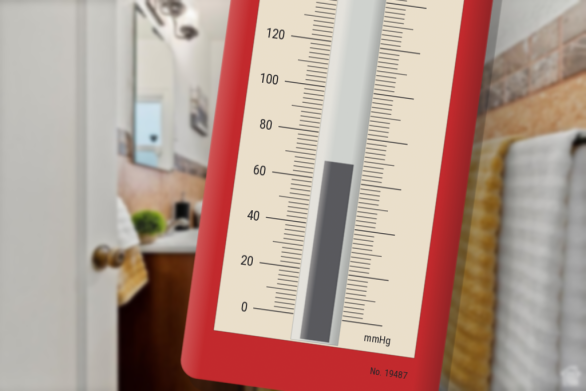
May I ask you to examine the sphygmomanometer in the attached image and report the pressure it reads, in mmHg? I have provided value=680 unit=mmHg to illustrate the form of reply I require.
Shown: value=68 unit=mmHg
